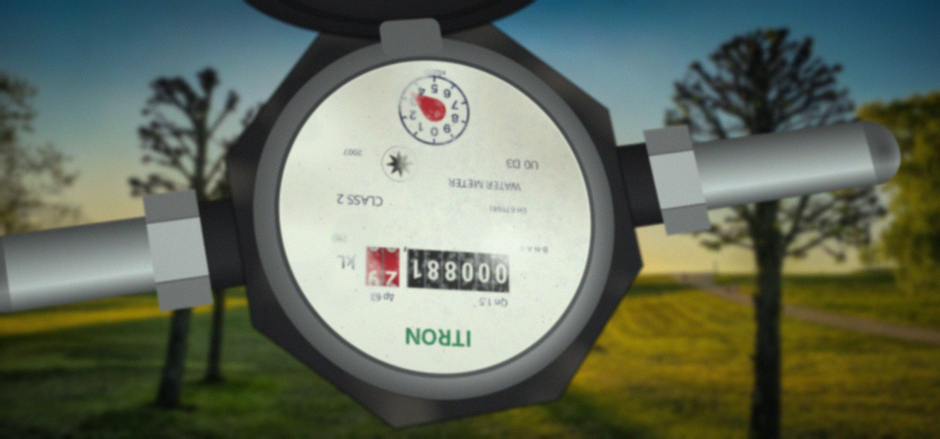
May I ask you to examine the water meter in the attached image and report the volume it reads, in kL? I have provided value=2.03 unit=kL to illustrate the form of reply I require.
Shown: value=881.293 unit=kL
